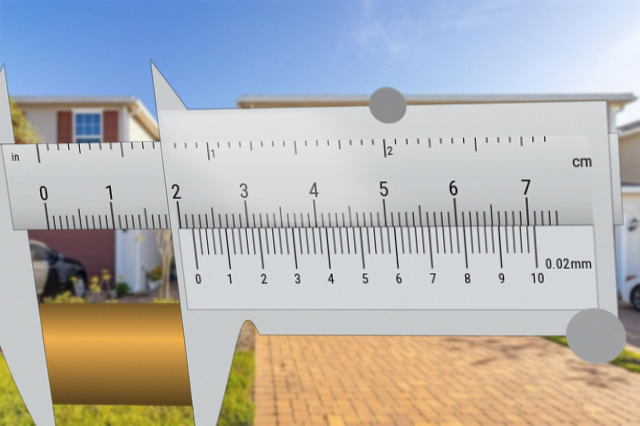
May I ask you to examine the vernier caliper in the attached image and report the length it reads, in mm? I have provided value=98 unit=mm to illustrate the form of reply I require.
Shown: value=21.8 unit=mm
